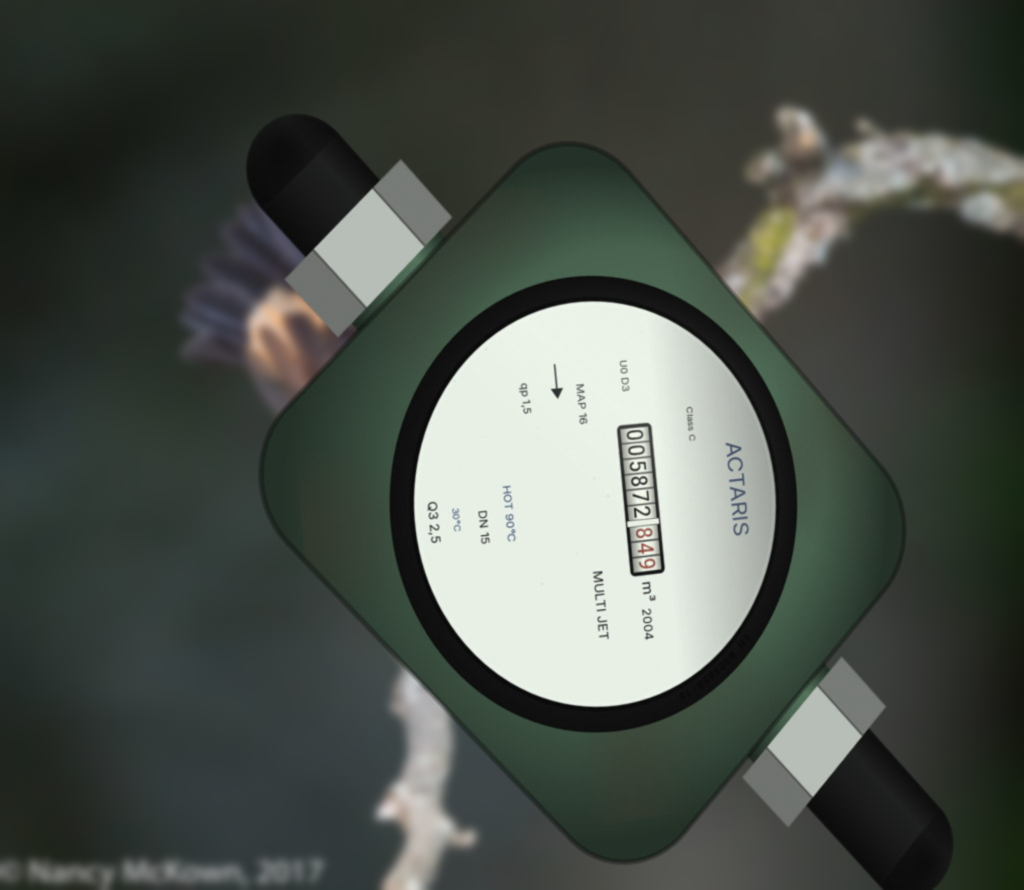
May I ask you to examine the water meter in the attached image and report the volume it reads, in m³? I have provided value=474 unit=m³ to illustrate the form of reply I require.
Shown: value=5872.849 unit=m³
